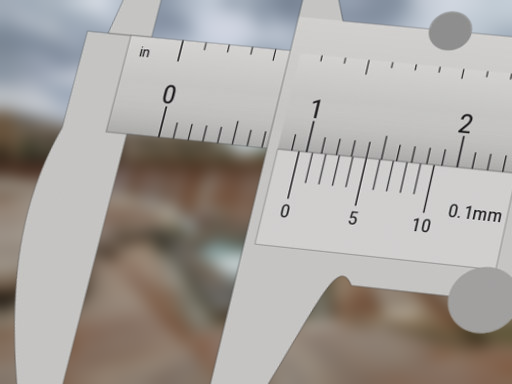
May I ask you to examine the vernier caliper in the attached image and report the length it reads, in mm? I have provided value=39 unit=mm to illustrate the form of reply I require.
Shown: value=9.5 unit=mm
